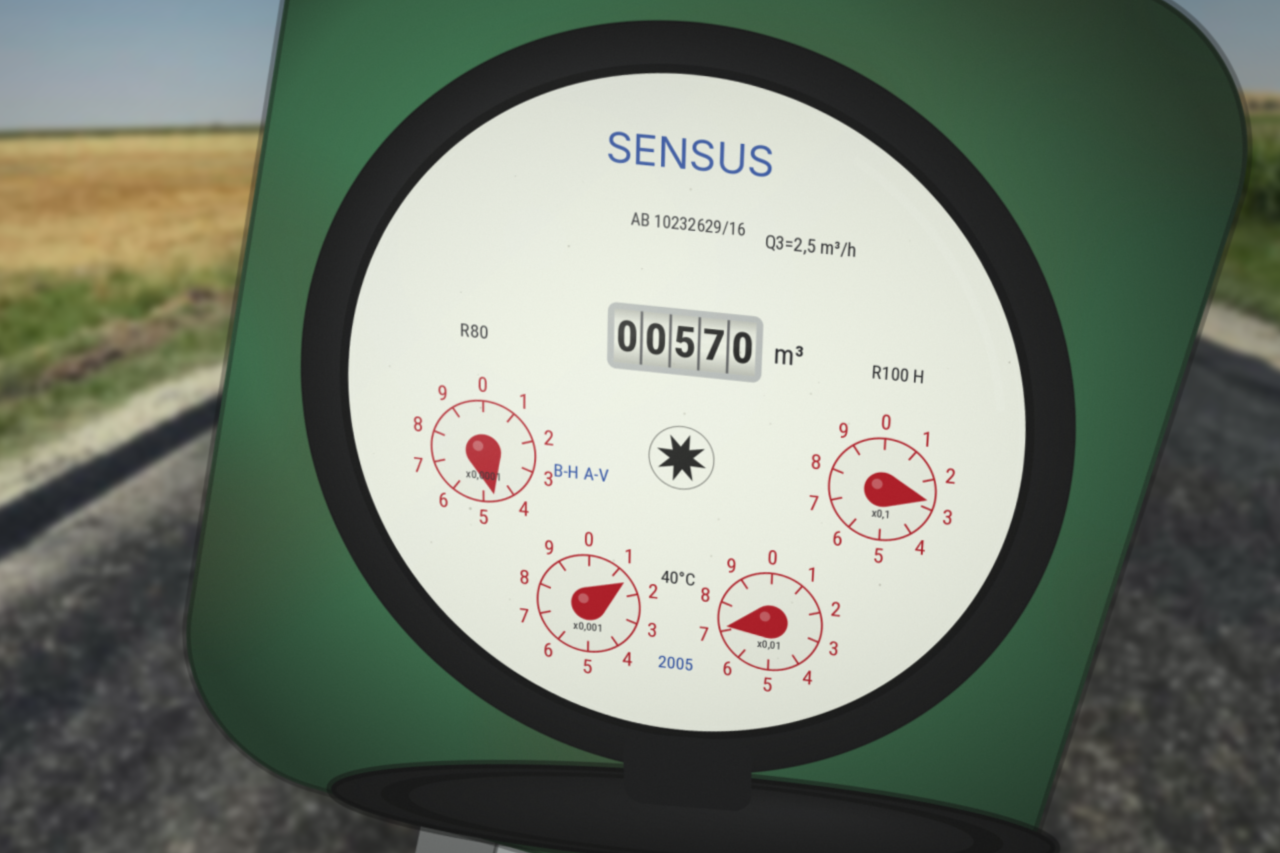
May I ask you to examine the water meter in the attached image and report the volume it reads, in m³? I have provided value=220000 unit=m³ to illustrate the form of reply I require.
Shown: value=570.2714 unit=m³
